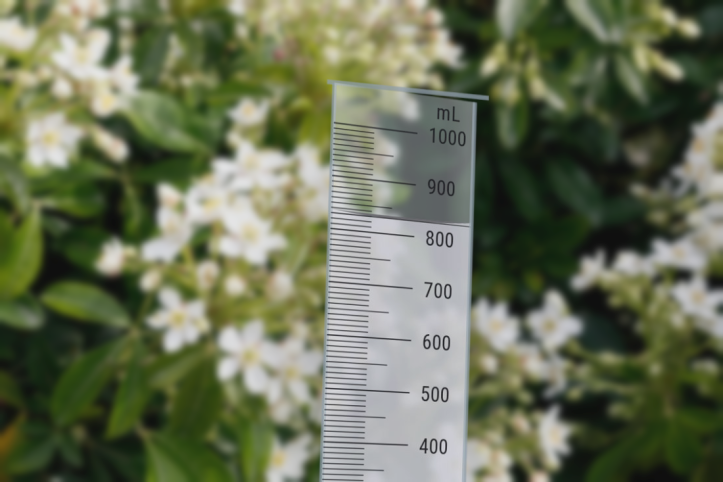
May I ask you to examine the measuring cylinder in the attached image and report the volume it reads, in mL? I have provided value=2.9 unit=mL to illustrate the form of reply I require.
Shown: value=830 unit=mL
